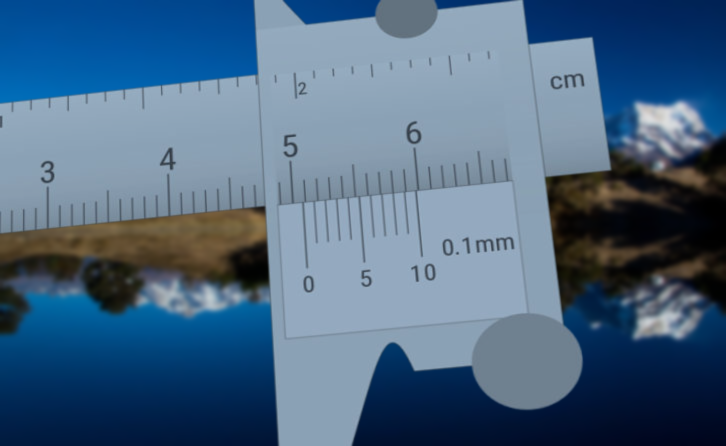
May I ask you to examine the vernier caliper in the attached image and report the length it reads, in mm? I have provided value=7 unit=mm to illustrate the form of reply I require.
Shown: value=50.8 unit=mm
